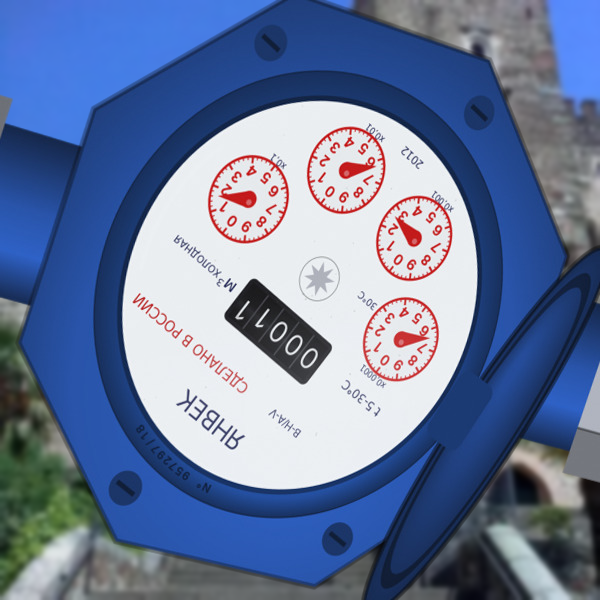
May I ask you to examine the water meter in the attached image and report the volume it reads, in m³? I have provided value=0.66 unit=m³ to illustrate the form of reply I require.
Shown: value=11.1626 unit=m³
